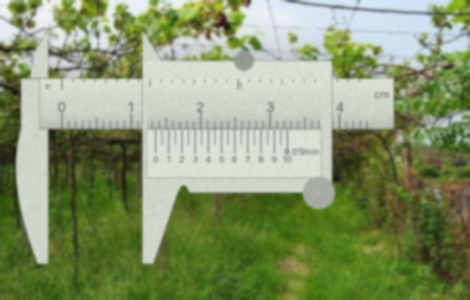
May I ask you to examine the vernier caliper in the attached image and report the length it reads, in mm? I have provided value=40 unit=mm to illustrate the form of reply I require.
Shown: value=13.5 unit=mm
